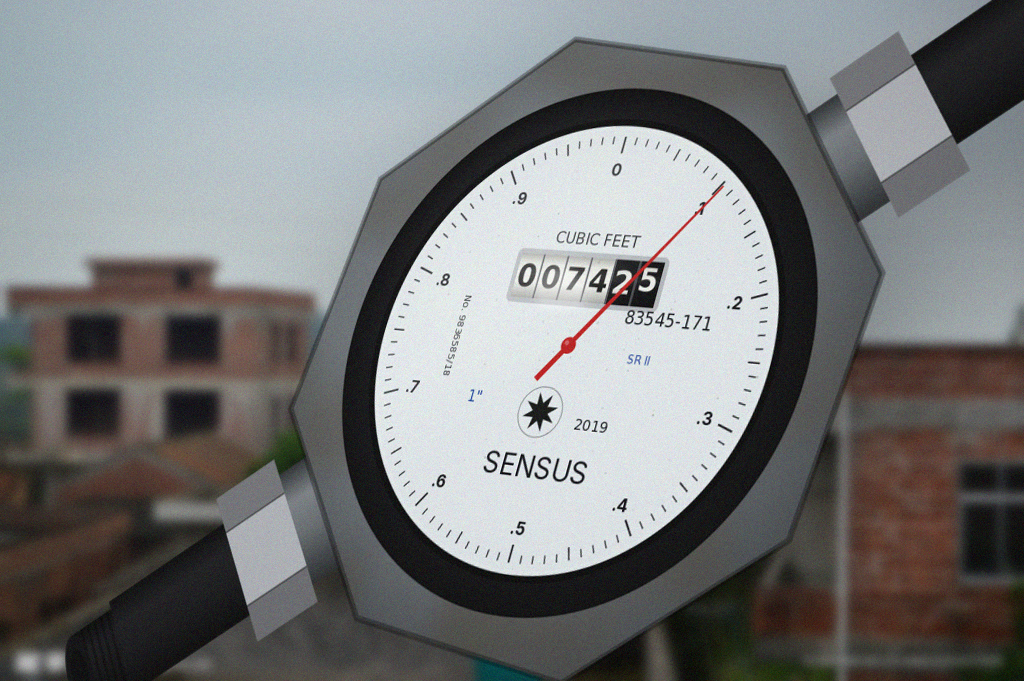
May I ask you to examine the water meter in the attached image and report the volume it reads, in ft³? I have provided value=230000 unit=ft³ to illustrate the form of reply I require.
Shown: value=7425.10 unit=ft³
